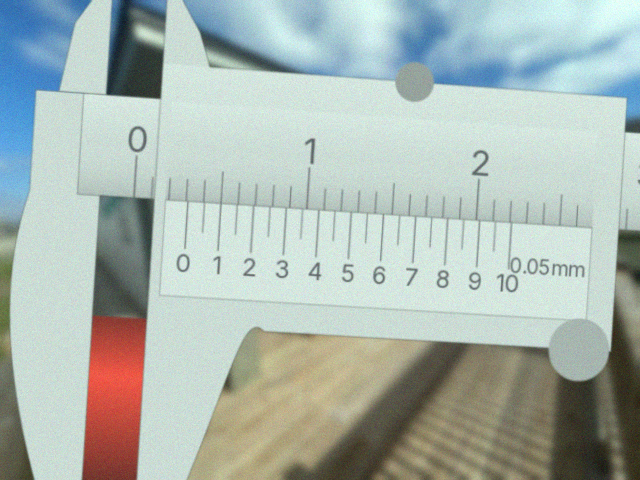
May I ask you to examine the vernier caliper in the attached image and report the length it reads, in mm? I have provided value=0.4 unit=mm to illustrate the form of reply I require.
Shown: value=3.1 unit=mm
